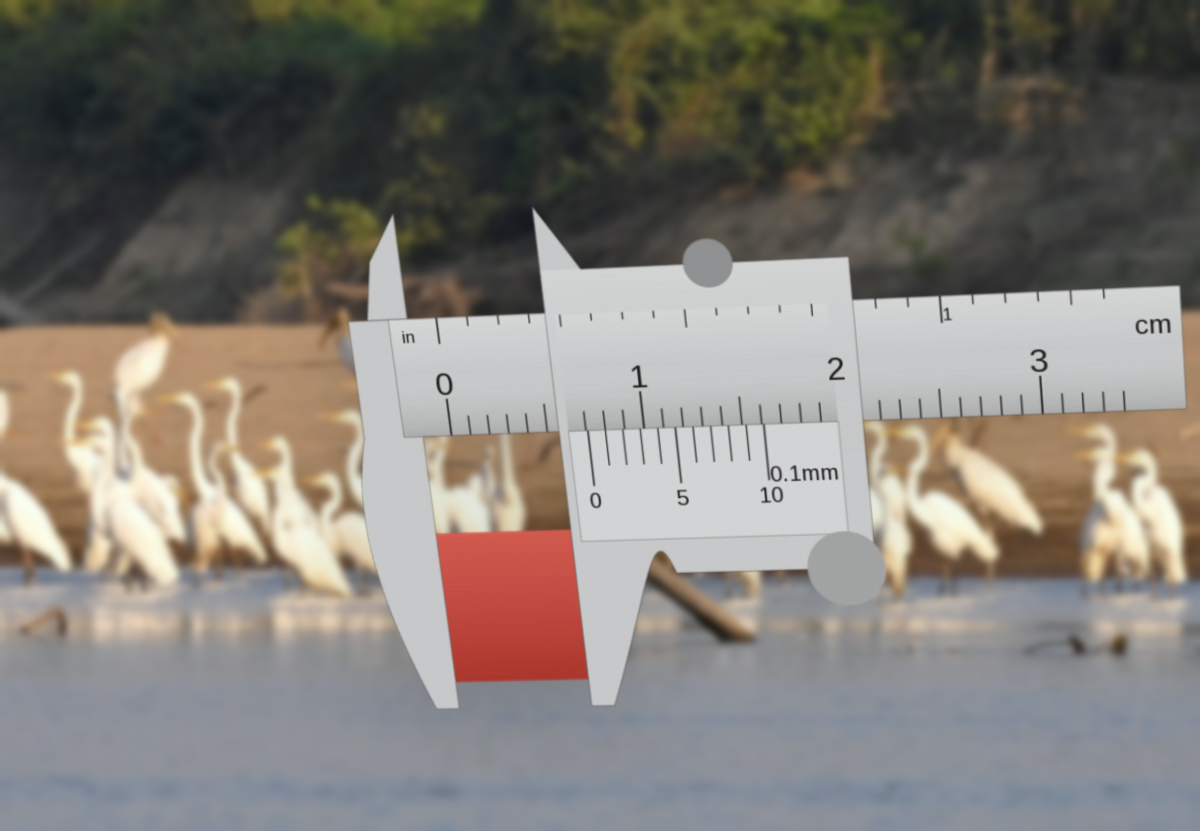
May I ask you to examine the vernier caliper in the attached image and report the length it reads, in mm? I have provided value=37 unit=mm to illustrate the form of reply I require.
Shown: value=7.1 unit=mm
